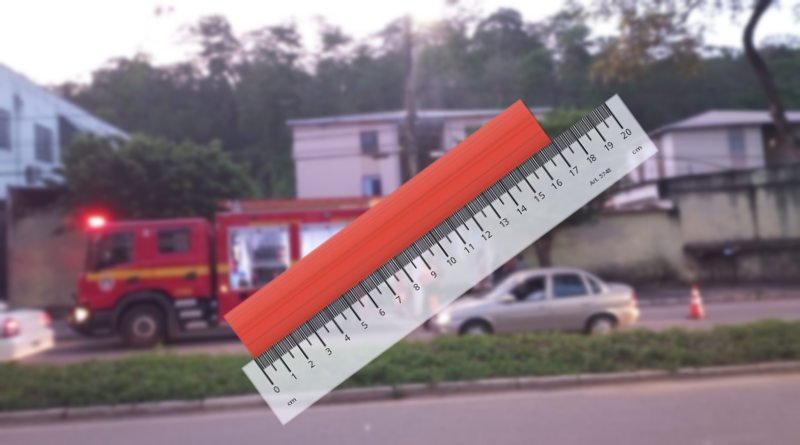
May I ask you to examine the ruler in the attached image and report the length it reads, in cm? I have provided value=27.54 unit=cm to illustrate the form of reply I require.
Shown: value=17 unit=cm
